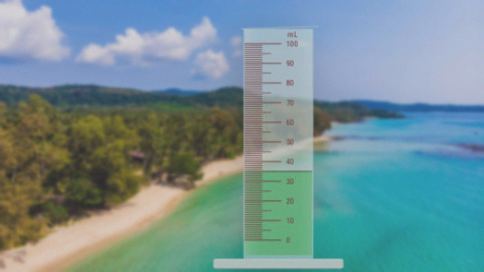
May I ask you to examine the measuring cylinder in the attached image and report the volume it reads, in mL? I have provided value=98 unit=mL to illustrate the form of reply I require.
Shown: value=35 unit=mL
